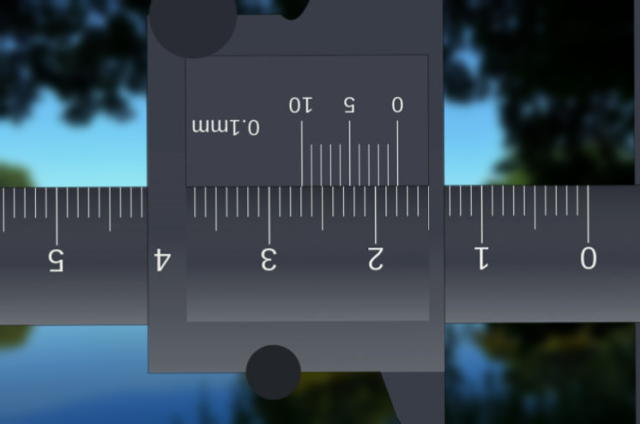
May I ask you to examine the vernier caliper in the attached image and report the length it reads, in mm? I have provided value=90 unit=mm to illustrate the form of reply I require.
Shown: value=17.9 unit=mm
